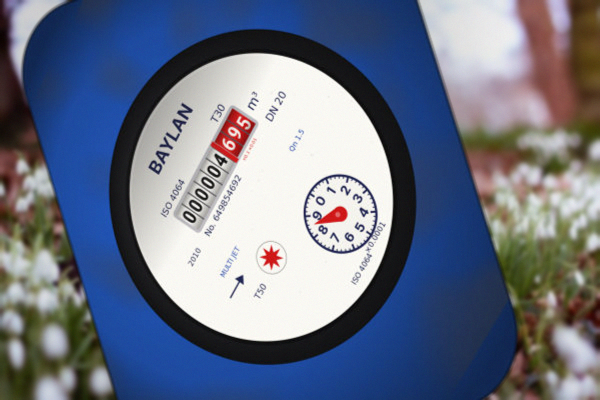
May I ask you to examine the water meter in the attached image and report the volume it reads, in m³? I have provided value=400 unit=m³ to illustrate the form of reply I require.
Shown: value=4.6948 unit=m³
